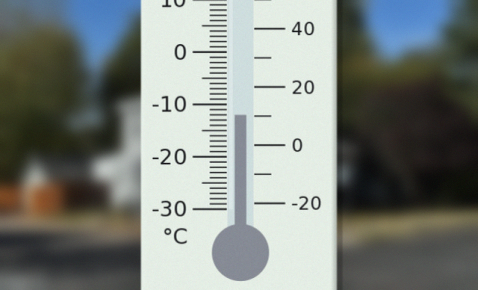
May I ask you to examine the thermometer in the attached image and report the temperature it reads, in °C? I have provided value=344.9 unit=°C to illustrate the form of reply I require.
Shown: value=-12 unit=°C
